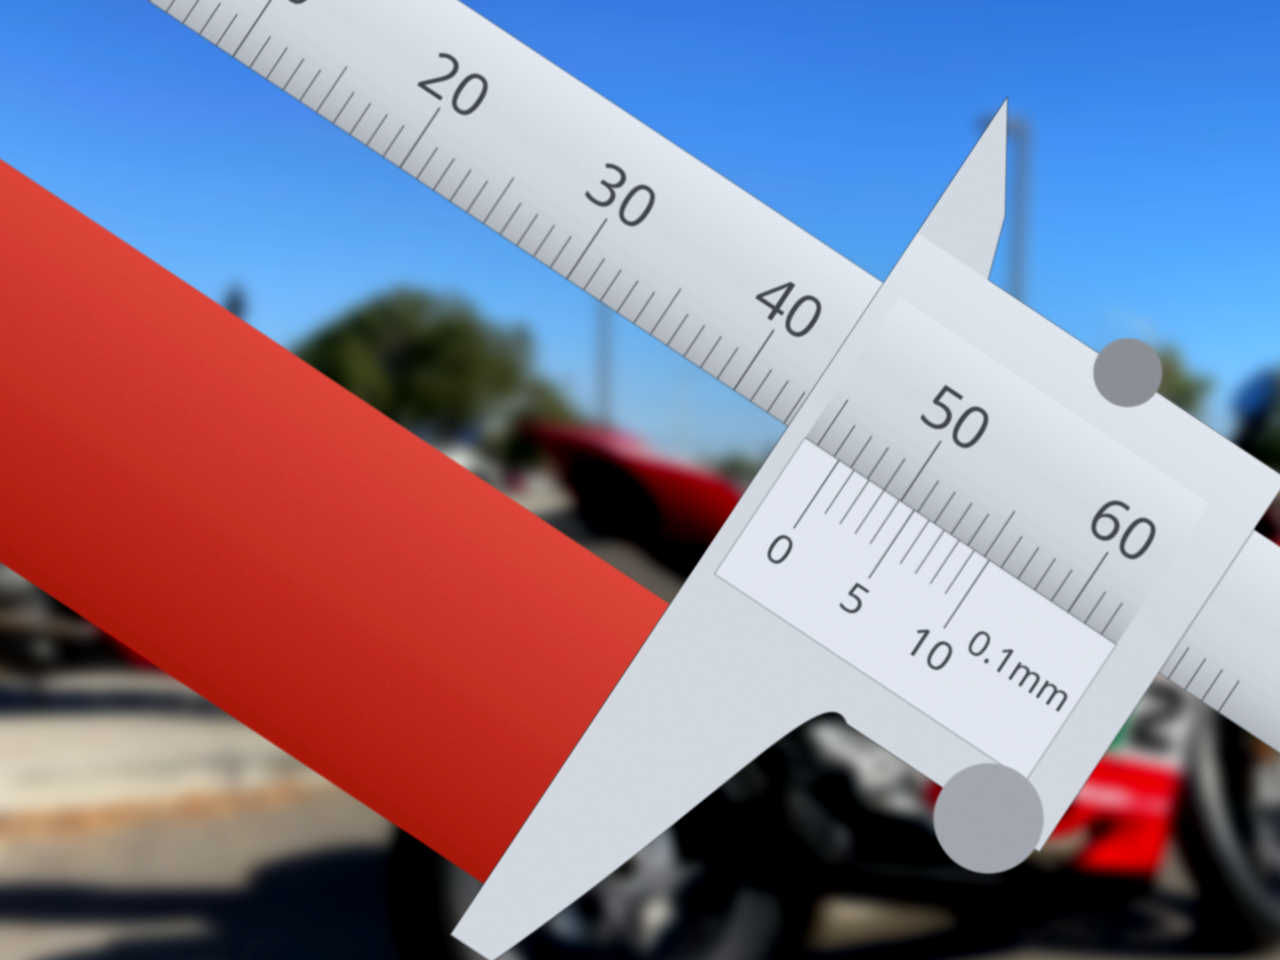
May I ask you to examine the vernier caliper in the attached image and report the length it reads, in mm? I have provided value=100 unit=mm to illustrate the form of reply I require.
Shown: value=46.3 unit=mm
